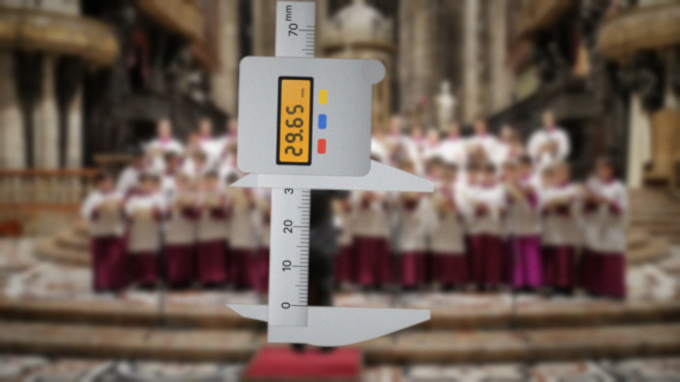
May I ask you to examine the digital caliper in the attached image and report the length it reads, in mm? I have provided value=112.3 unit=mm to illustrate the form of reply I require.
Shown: value=29.65 unit=mm
